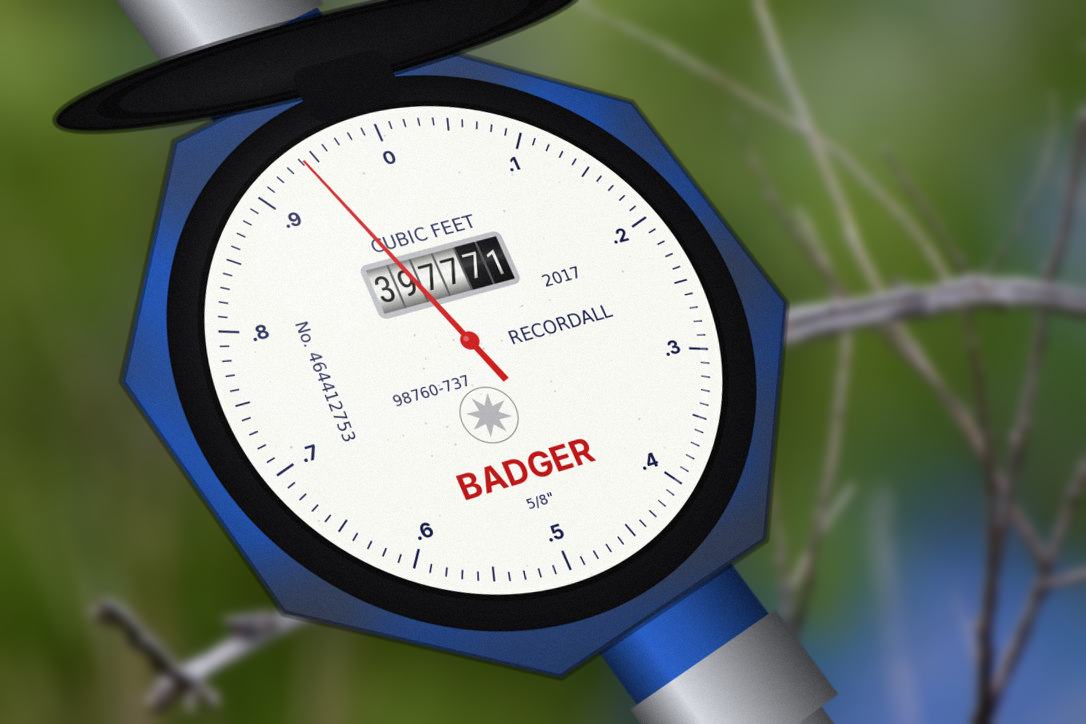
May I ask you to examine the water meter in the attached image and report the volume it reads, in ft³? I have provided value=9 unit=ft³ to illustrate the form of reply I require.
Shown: value=397770.94 unit=ft³
